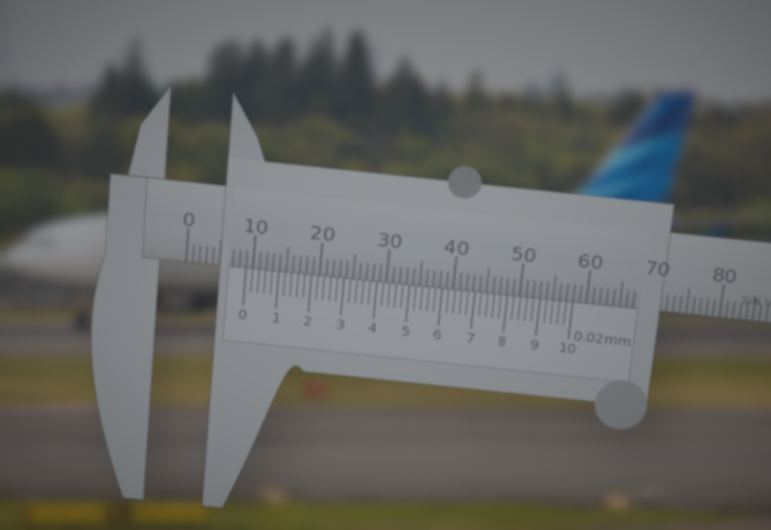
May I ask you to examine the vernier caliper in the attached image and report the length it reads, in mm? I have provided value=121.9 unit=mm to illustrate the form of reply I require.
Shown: value=9.0 unit=mm
